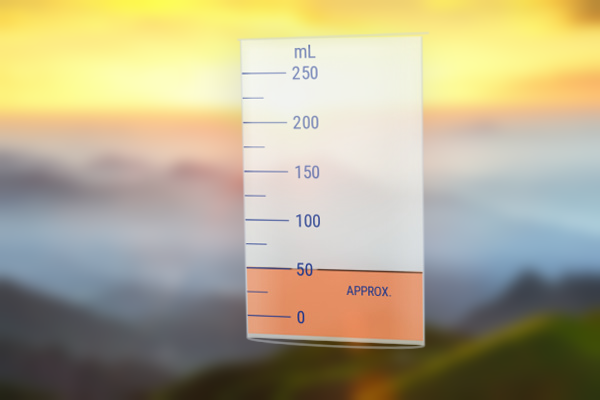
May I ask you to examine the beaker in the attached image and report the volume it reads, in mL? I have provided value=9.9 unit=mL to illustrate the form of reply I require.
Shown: value=50 unit=mL
